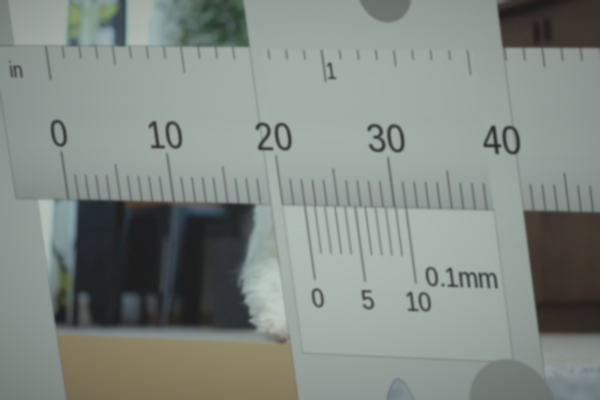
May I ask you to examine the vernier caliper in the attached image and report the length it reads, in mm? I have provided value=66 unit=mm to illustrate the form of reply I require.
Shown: value=22.0 unit=mm
